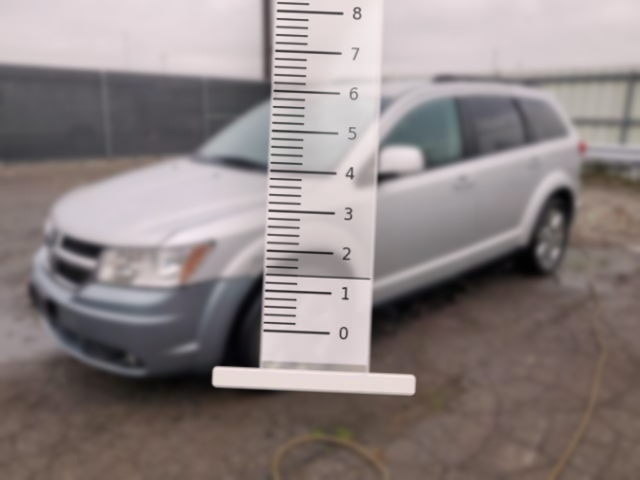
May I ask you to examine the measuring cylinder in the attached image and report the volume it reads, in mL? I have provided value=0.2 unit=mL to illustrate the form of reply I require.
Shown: value=1.4 unit=mL
